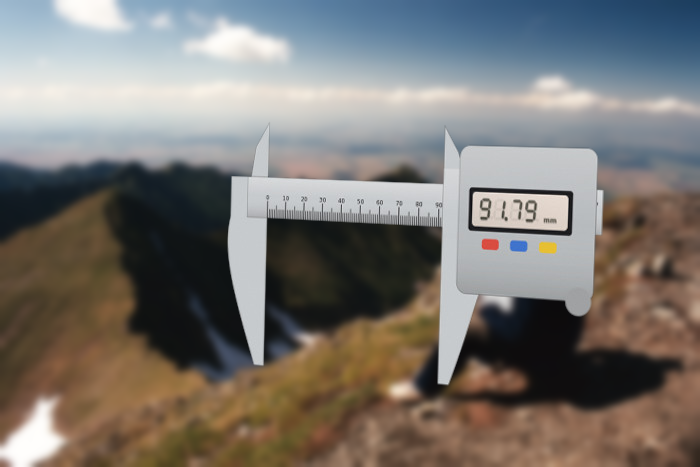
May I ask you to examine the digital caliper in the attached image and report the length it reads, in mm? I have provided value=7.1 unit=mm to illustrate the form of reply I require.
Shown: value=91.79 unit=mm
